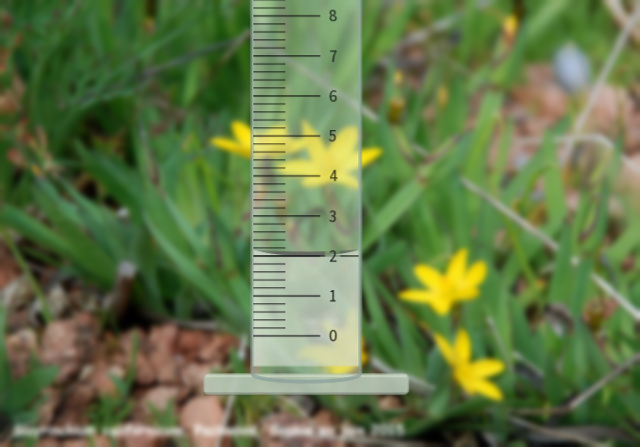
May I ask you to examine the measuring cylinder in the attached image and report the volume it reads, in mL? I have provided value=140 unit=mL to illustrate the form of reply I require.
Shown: value=2 unit=mL
